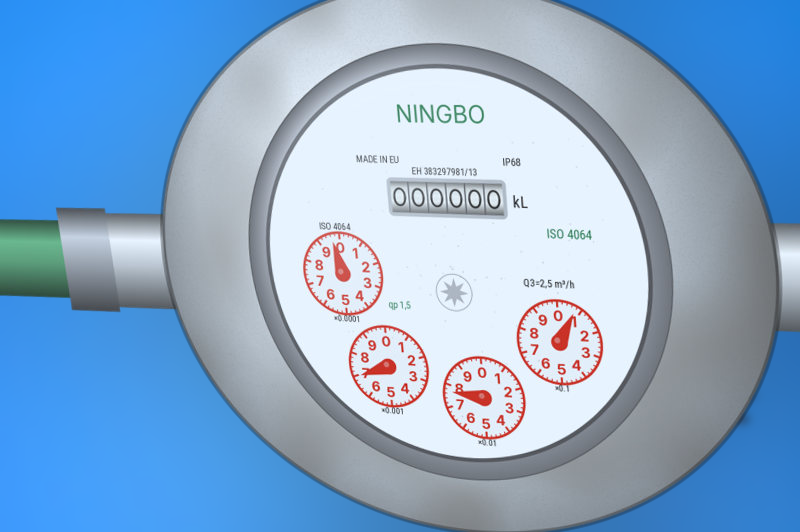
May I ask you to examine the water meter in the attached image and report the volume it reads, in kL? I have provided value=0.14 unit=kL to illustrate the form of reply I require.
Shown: value=0.0769 unit=kL
